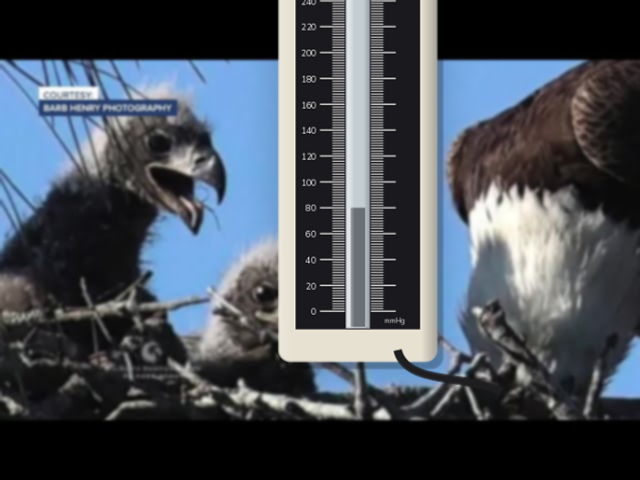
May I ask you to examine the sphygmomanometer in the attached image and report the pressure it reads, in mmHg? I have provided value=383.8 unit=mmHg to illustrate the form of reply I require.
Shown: value=80 unit=mmHg
